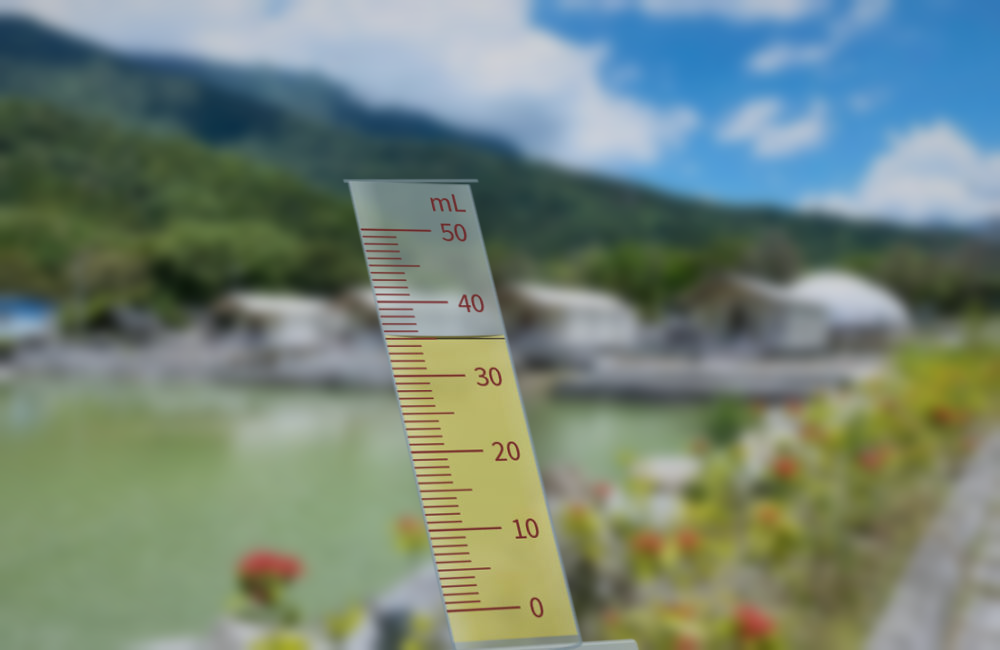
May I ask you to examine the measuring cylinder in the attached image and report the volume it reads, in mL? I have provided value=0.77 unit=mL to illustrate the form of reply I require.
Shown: value=35 unit=mL
